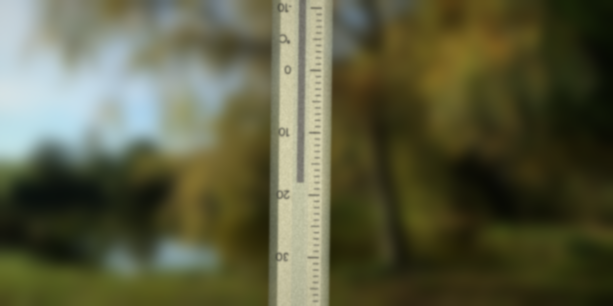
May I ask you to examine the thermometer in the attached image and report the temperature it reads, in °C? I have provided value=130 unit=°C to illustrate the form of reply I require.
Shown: value=18 unit=°C
